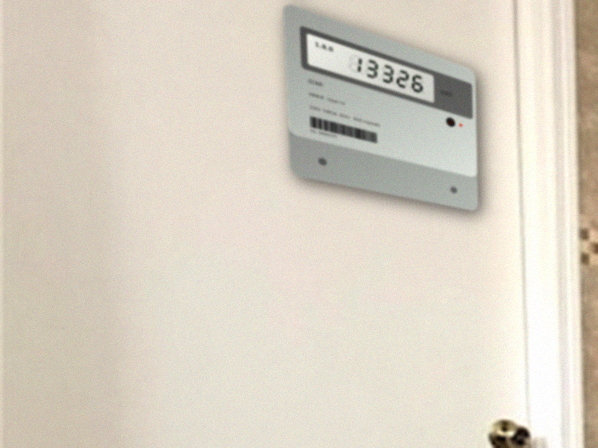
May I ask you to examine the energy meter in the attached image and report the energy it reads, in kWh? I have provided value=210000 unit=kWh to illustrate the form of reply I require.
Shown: value=13326 unit=kWh
